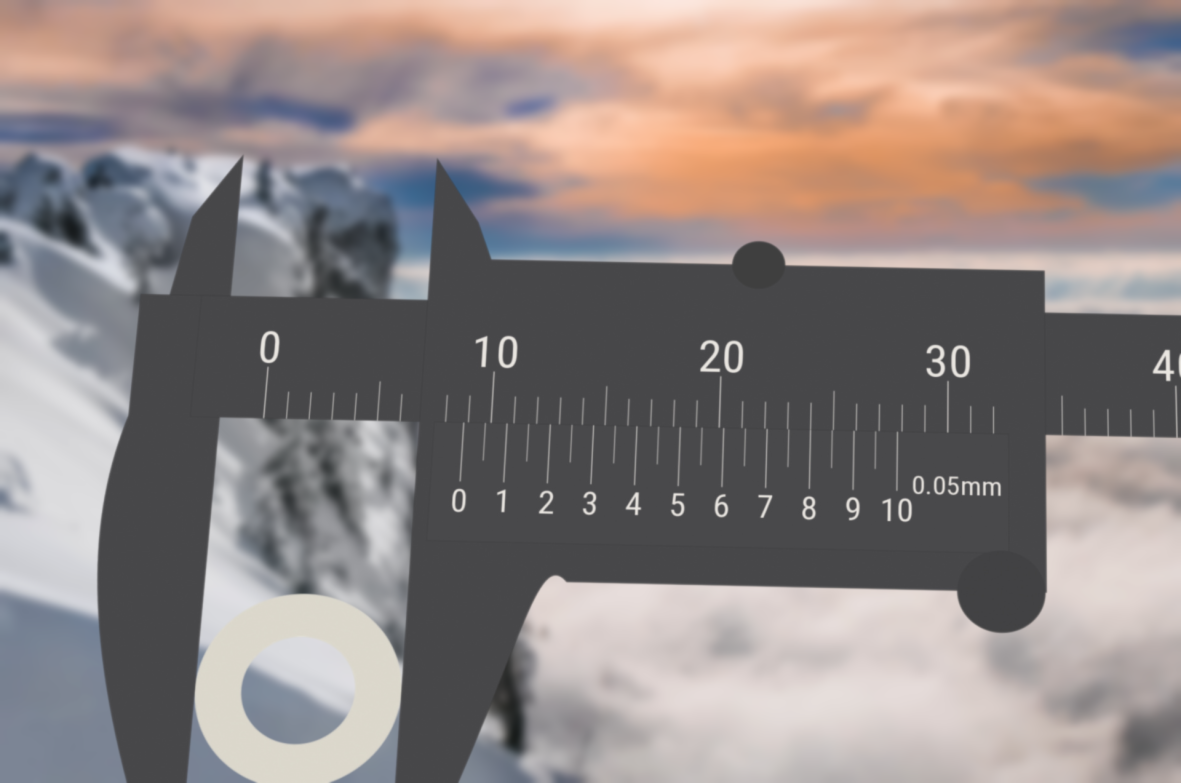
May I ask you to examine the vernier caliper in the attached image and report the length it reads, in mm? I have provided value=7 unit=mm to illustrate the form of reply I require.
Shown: value=8.8 unit=mm
